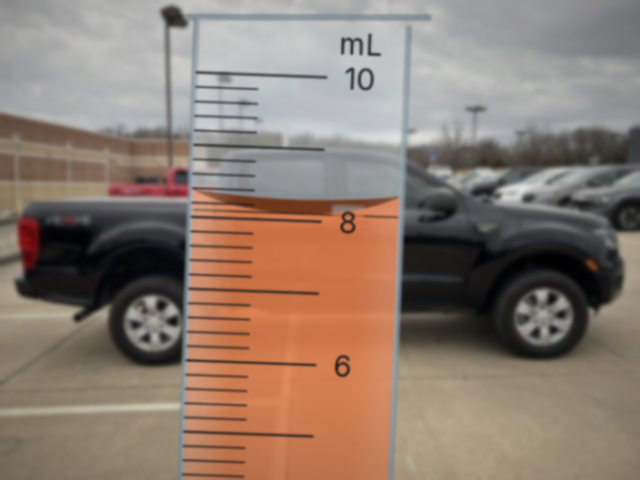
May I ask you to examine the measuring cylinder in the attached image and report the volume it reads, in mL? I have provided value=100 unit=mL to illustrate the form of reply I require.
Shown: value=8.1 unit=mL
